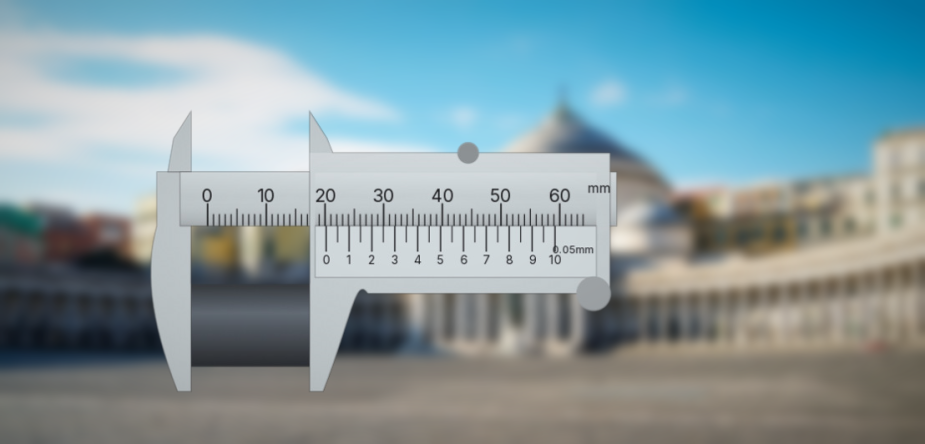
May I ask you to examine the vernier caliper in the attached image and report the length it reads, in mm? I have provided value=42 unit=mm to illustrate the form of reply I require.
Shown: value=20.2 unit=mm
